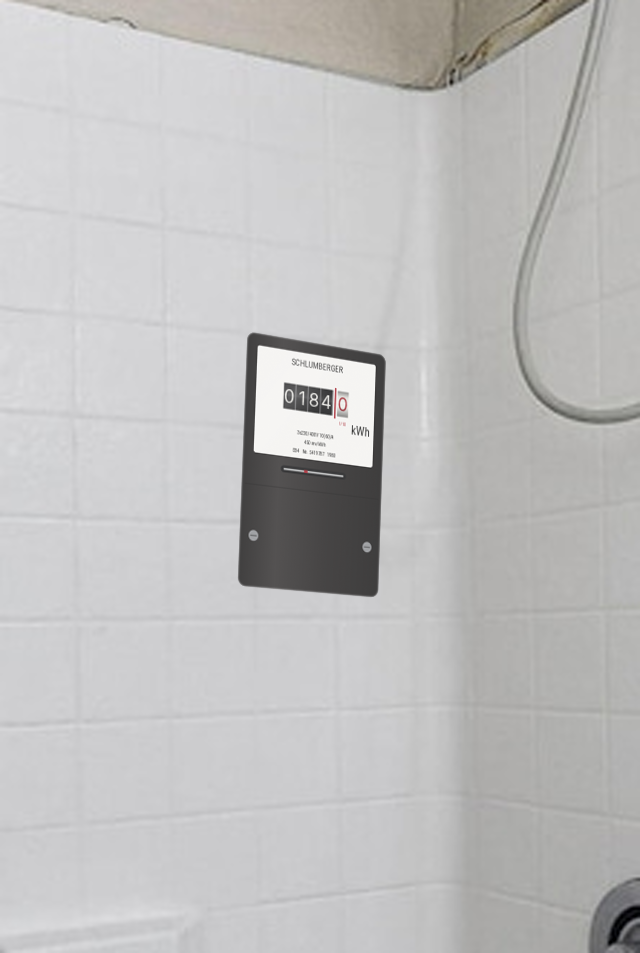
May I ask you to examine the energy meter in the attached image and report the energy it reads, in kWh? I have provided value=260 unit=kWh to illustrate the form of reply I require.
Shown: value=184.0 unit=kWh
